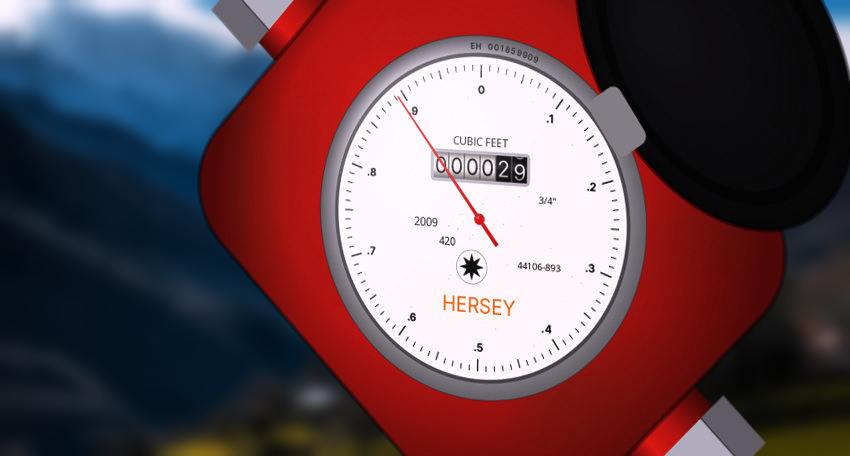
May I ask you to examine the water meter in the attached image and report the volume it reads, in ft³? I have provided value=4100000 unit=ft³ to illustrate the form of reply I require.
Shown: value=28.89 unit=ft³
